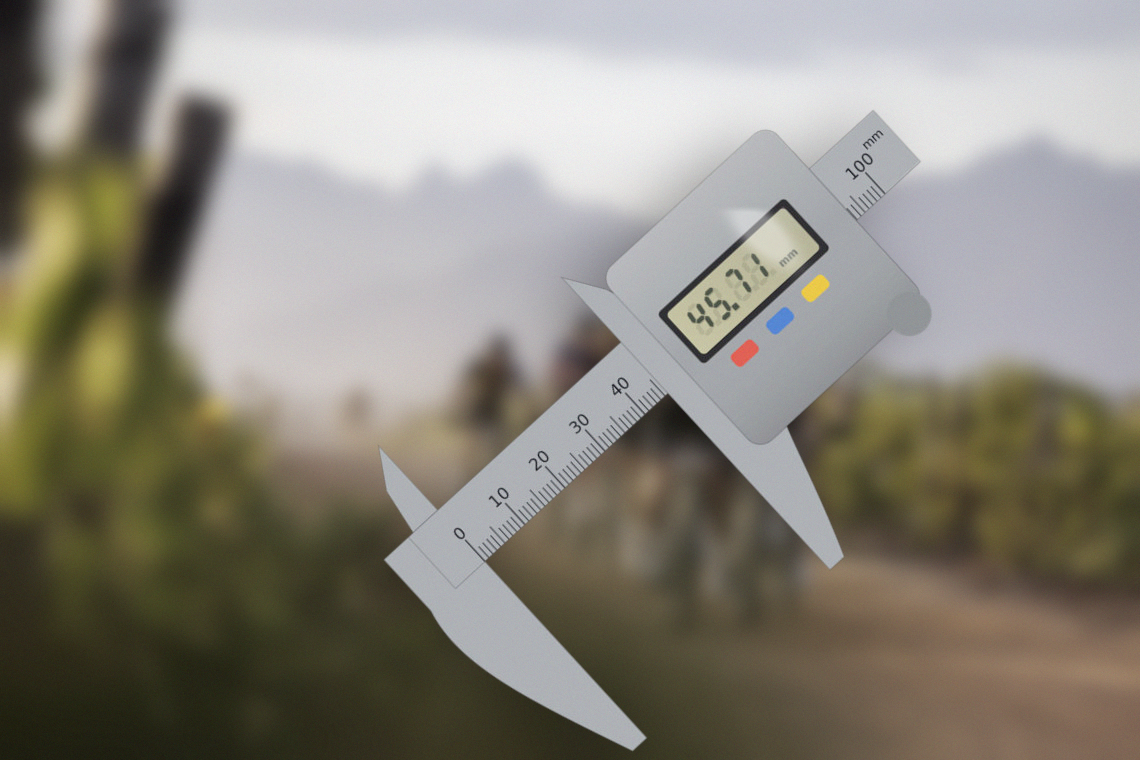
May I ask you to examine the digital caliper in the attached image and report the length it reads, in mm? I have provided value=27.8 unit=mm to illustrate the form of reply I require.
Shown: value=45.71 unit=mm
